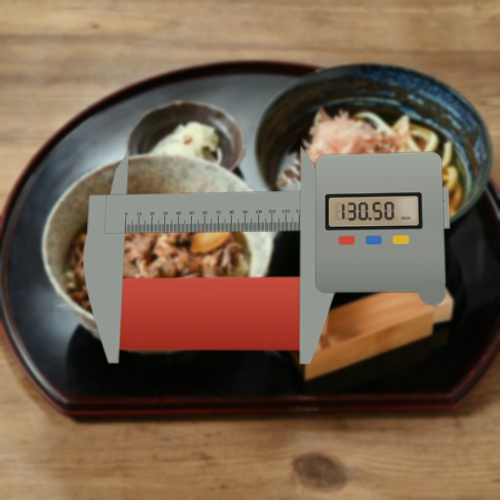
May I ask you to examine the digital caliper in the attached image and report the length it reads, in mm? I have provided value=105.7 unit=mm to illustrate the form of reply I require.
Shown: value=130.50 unit=mm
